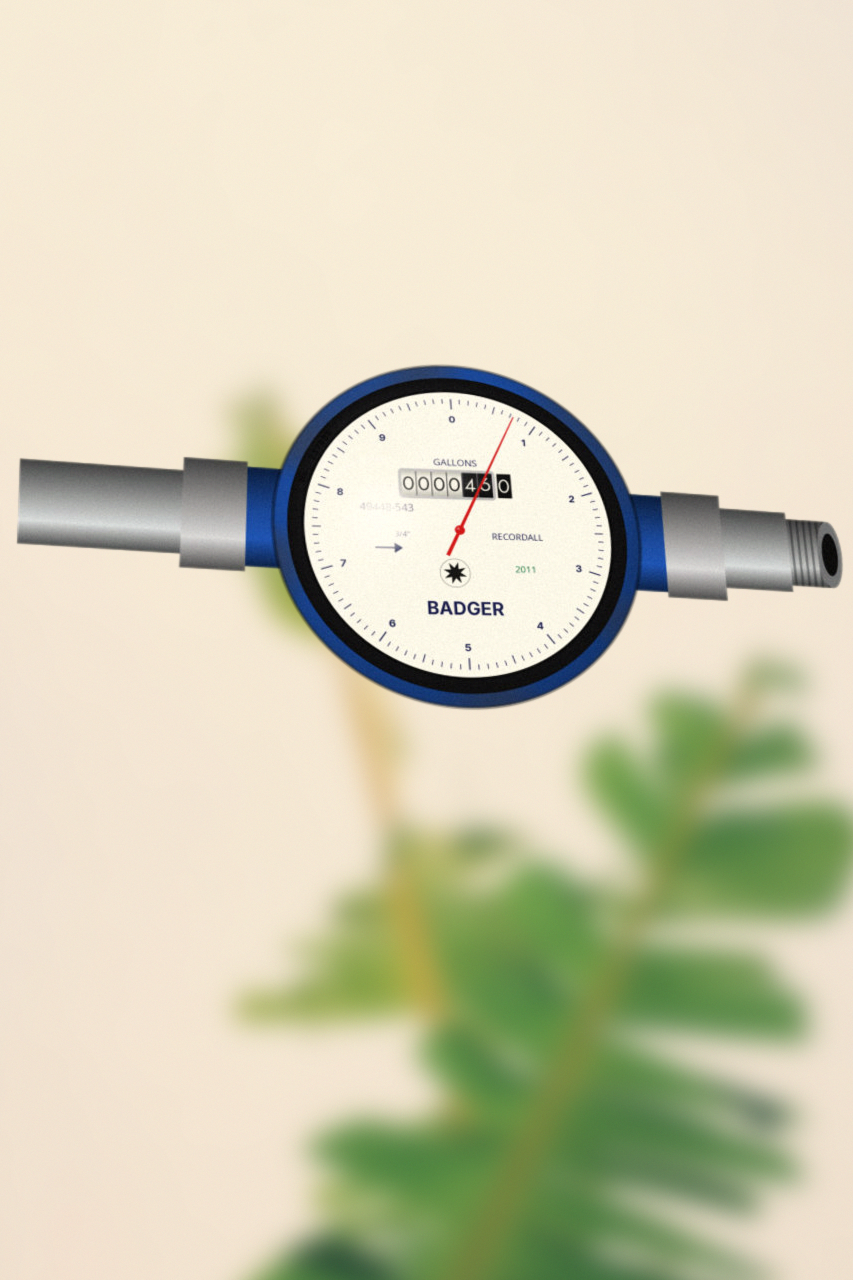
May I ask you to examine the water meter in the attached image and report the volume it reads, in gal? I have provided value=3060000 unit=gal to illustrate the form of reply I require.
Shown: value=460.7 unit=gal
